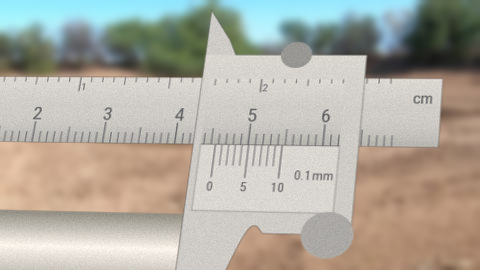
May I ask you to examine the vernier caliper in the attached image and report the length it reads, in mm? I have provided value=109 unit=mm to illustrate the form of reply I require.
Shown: value=45.6 unit=mm
